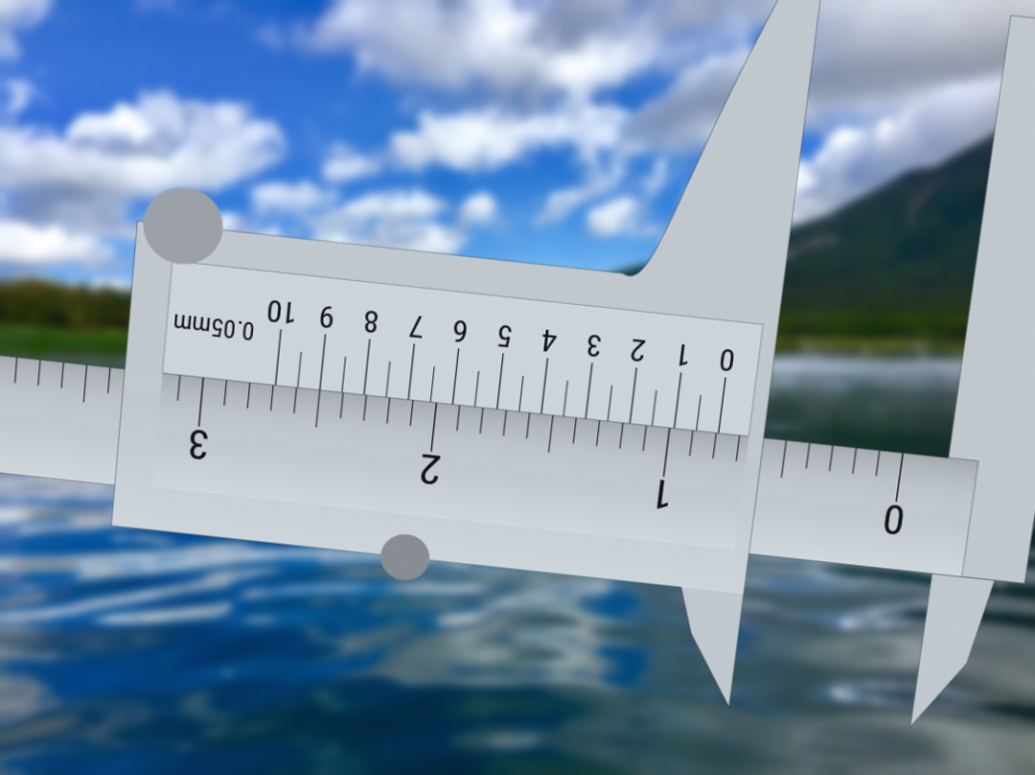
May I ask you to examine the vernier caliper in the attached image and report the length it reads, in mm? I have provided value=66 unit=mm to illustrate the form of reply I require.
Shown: value=7.90 unit=mm
